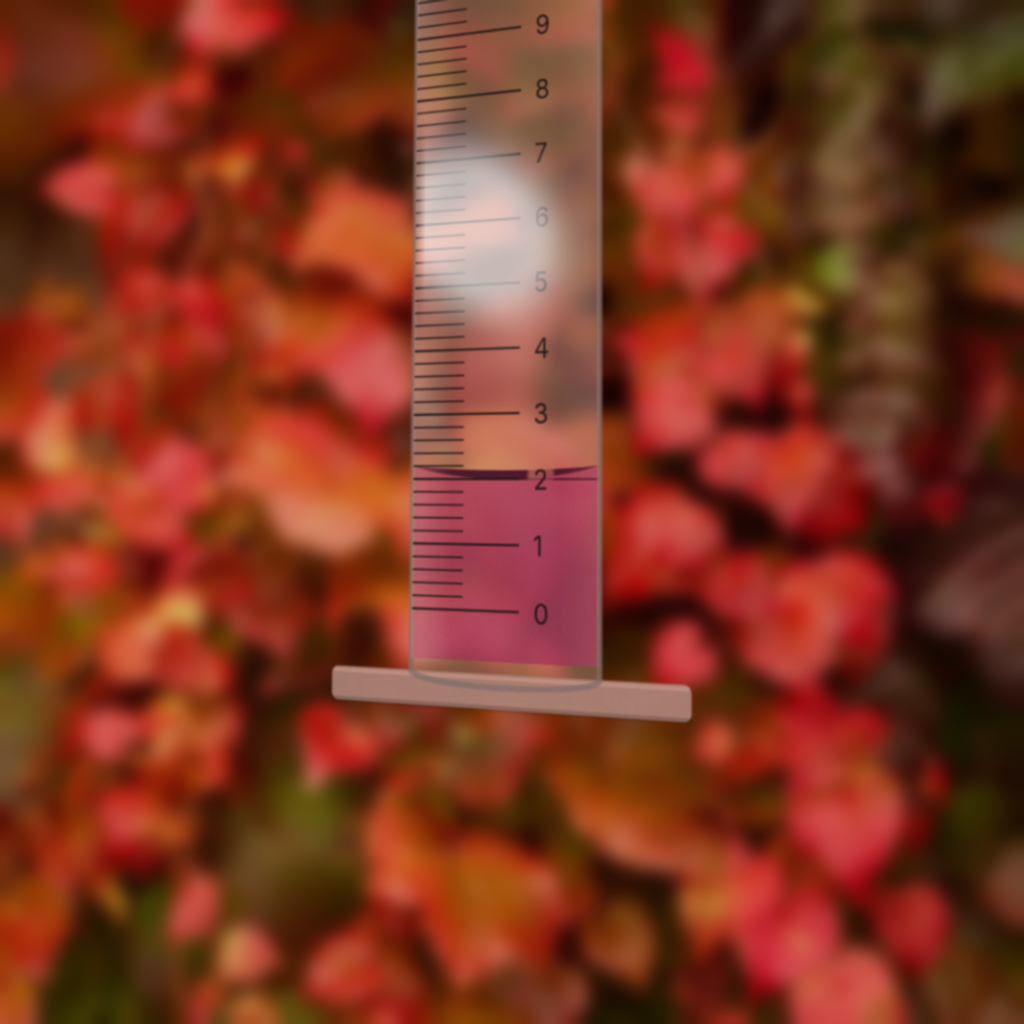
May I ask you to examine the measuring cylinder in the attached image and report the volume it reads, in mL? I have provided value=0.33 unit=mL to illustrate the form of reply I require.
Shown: value=2 unit=mL
